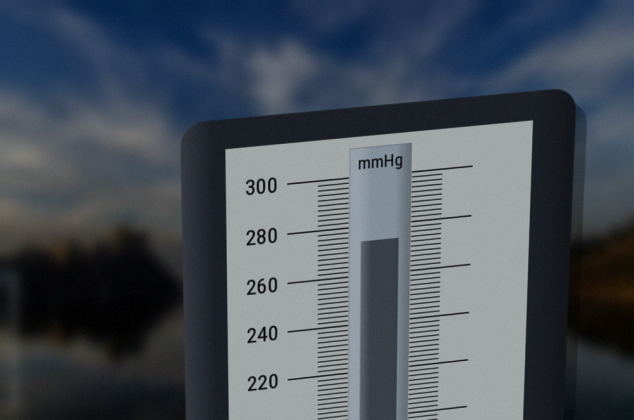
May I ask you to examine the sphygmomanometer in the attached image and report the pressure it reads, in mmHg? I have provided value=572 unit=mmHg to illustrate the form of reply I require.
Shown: value=274 unit=mmHg
